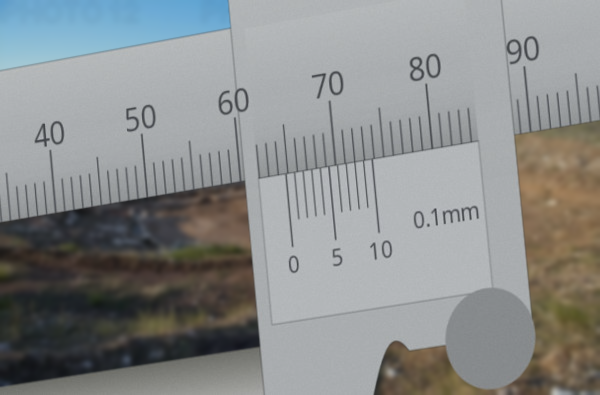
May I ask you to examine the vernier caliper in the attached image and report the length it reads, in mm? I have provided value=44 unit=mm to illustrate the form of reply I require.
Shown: value=64.8 unit=mm
